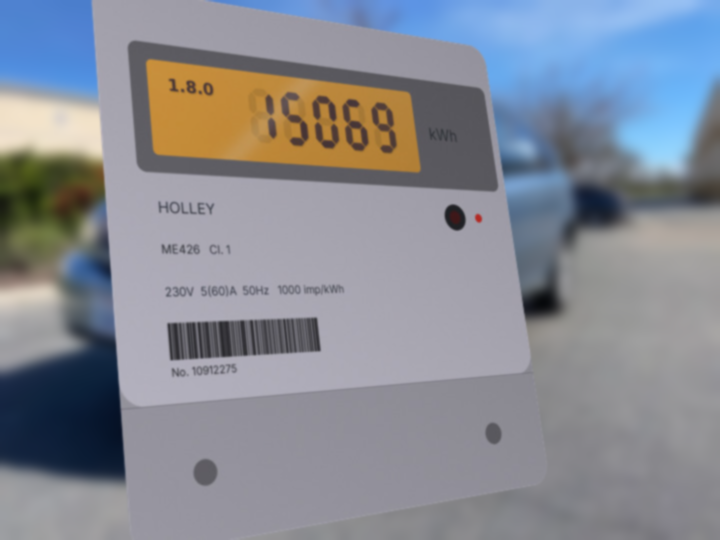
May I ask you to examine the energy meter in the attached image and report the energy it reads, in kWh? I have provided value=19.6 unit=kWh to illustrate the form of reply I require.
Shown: value=15069 unit=kWh
